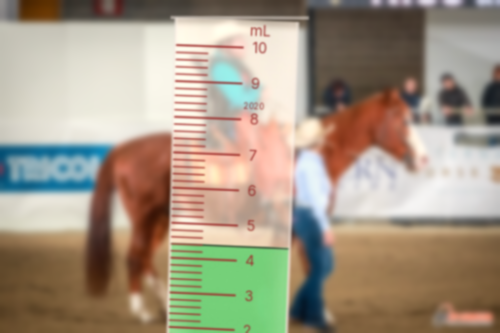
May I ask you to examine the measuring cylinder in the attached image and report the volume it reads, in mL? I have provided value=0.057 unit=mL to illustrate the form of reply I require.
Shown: value=4.4 unit=mL
